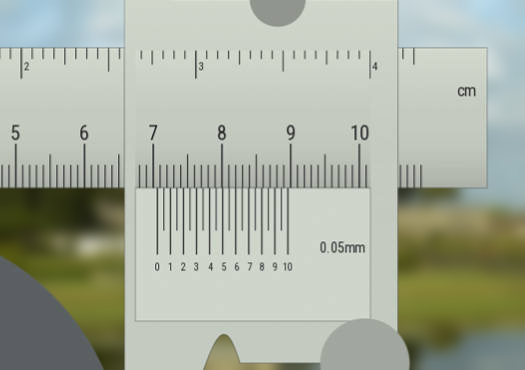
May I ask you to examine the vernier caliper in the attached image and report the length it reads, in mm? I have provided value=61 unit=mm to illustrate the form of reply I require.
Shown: value=70.6 unit=mm
